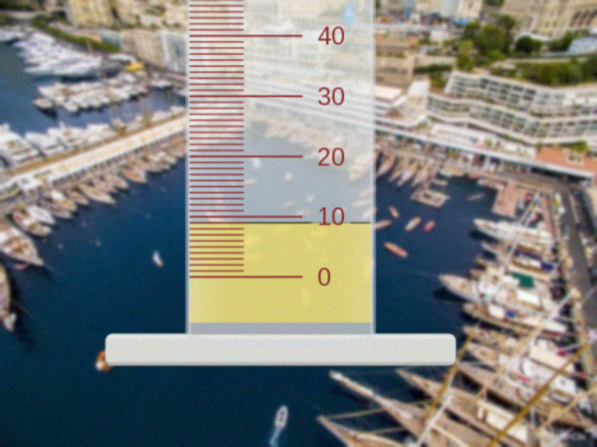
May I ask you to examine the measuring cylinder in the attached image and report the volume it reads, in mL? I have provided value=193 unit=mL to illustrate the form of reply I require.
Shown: value=9 unit=mL
